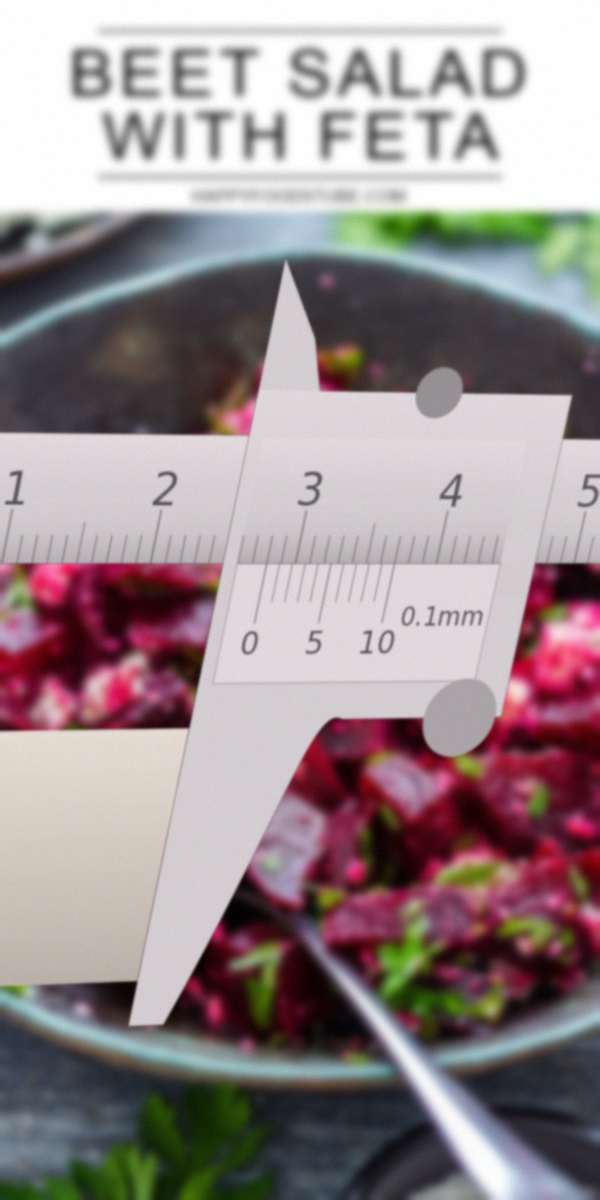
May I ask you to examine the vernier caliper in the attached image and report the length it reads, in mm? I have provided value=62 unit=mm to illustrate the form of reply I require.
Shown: value=28.0 unit=mm
